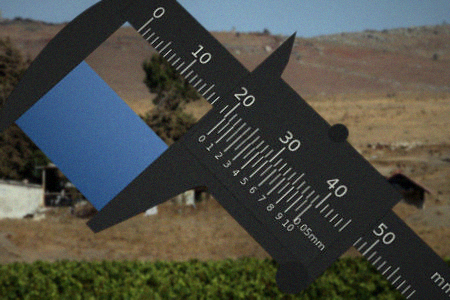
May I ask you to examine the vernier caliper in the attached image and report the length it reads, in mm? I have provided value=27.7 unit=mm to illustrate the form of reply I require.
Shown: value=20.2 unit=mm
